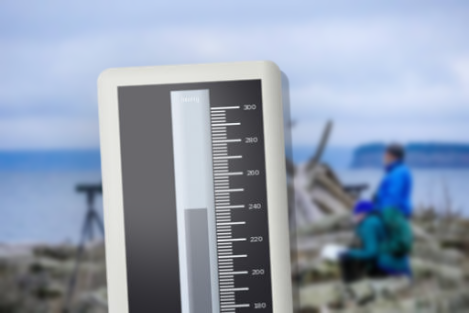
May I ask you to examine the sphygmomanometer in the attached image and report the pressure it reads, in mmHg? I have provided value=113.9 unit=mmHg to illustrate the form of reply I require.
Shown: value=240 unit=mmHg
